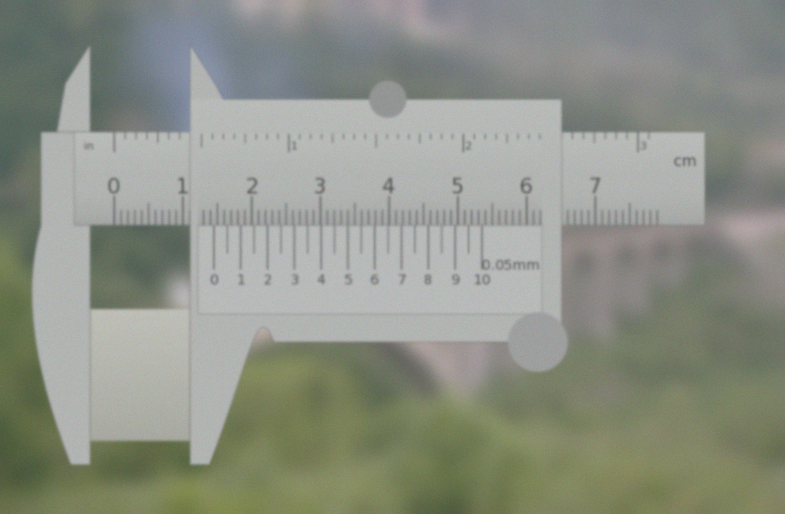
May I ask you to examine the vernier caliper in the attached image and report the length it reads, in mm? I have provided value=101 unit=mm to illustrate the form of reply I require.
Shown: value=14.5 unit=mm
